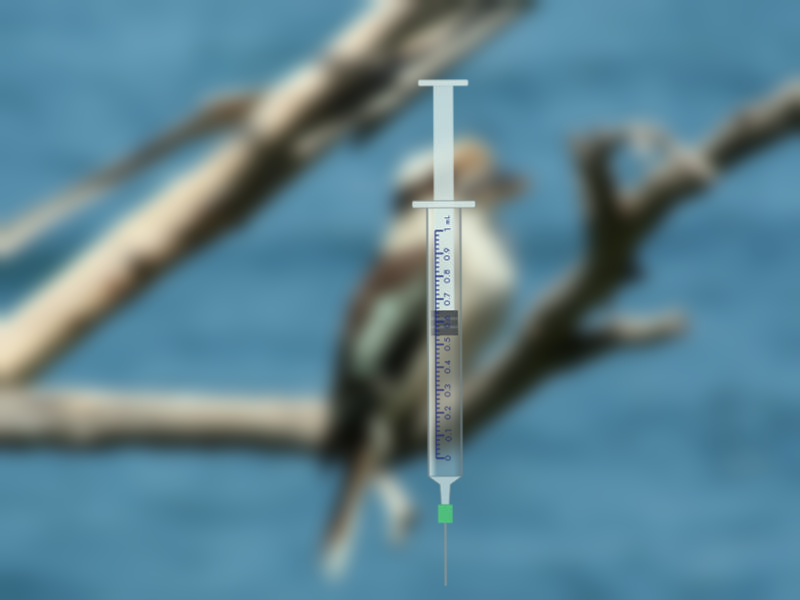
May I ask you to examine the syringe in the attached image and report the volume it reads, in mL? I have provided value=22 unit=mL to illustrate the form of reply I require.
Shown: value=0.54 unit=mL
